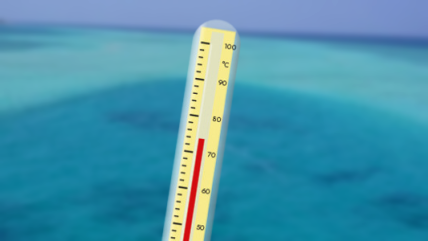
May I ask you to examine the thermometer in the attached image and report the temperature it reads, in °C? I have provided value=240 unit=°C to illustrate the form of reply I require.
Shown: value=74 unit=°C
